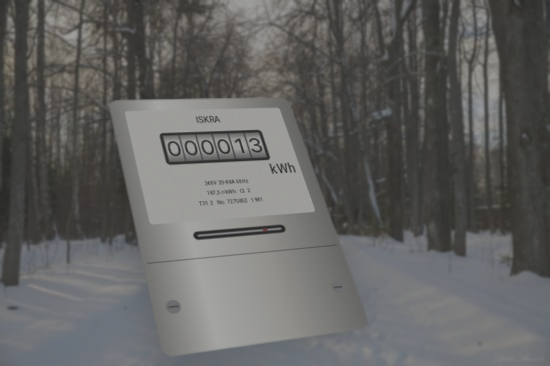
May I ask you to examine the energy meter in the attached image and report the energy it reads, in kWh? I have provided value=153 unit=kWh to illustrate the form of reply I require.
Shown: value=13 unit=kWh
